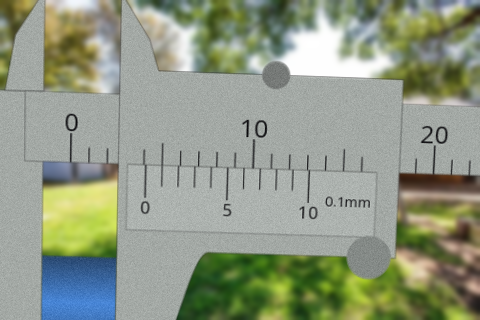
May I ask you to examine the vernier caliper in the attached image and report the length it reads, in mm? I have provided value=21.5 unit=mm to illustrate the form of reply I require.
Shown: value=4.1 unit=mm
